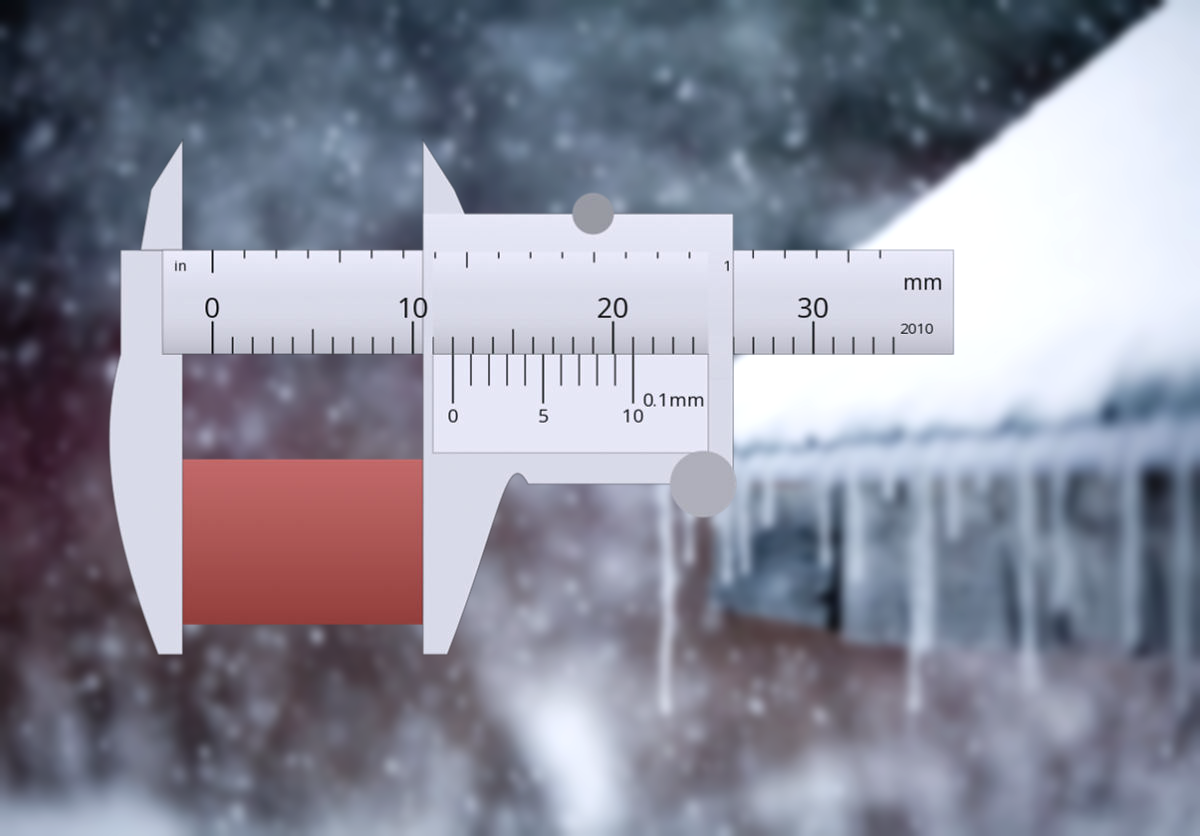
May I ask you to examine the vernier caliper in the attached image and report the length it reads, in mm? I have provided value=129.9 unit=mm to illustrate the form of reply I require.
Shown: value=12.0 unit=mm
